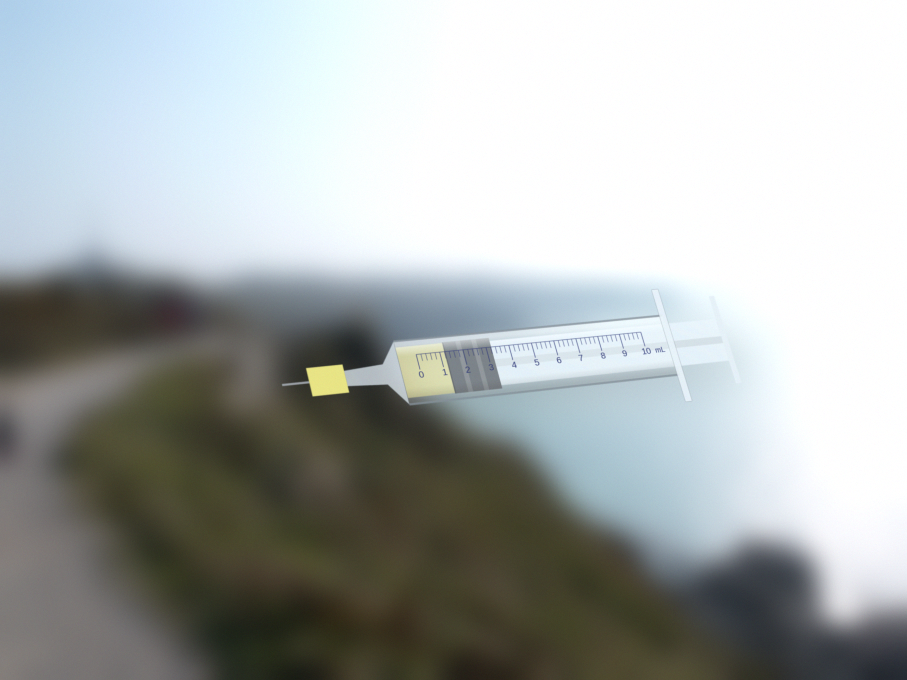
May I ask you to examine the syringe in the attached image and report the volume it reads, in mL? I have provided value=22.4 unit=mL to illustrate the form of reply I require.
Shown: value=1.2 unit=mL
